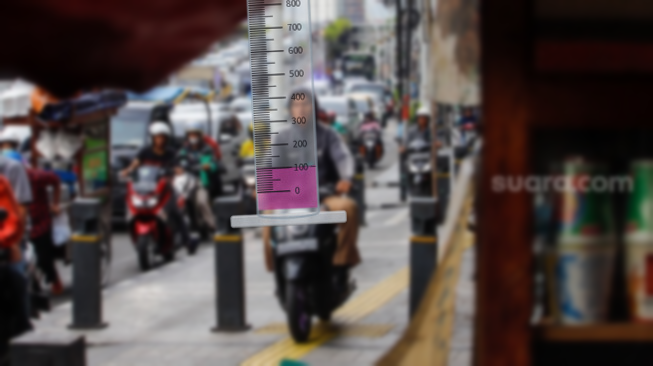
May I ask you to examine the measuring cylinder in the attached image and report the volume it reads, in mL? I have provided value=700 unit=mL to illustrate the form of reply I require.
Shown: value=100 unit=mL
